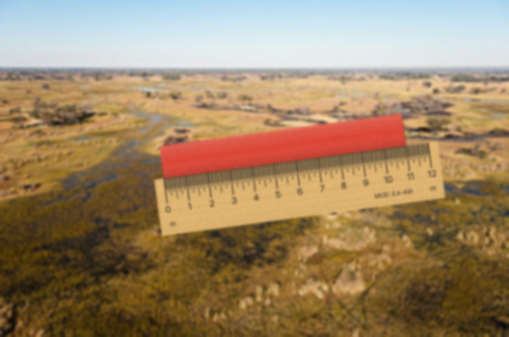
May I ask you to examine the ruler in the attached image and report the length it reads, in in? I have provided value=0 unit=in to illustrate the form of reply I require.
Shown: value=11 unit=in
